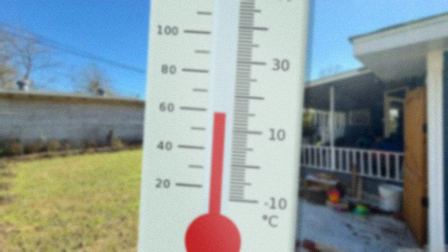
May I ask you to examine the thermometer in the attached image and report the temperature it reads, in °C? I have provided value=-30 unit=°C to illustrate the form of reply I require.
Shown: value=15 unit=°C
